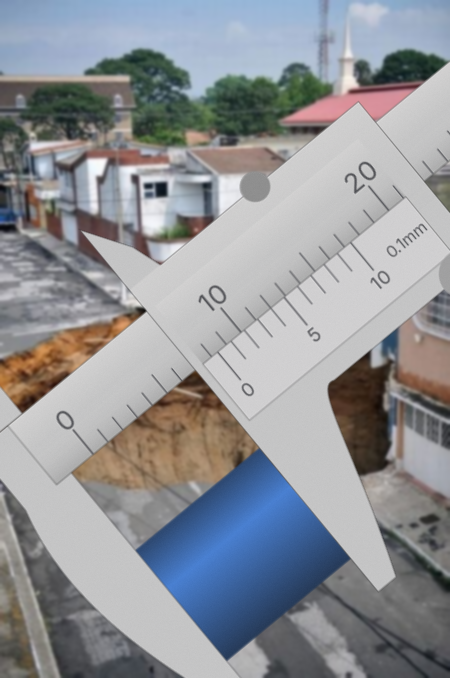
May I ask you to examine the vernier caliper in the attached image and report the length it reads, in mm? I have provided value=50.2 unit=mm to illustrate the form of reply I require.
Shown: value=8.4 unit=mm
